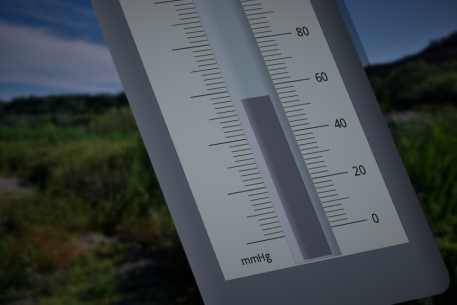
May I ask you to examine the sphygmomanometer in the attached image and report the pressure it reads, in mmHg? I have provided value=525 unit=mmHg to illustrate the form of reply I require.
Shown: value=56 unit=mmHg
